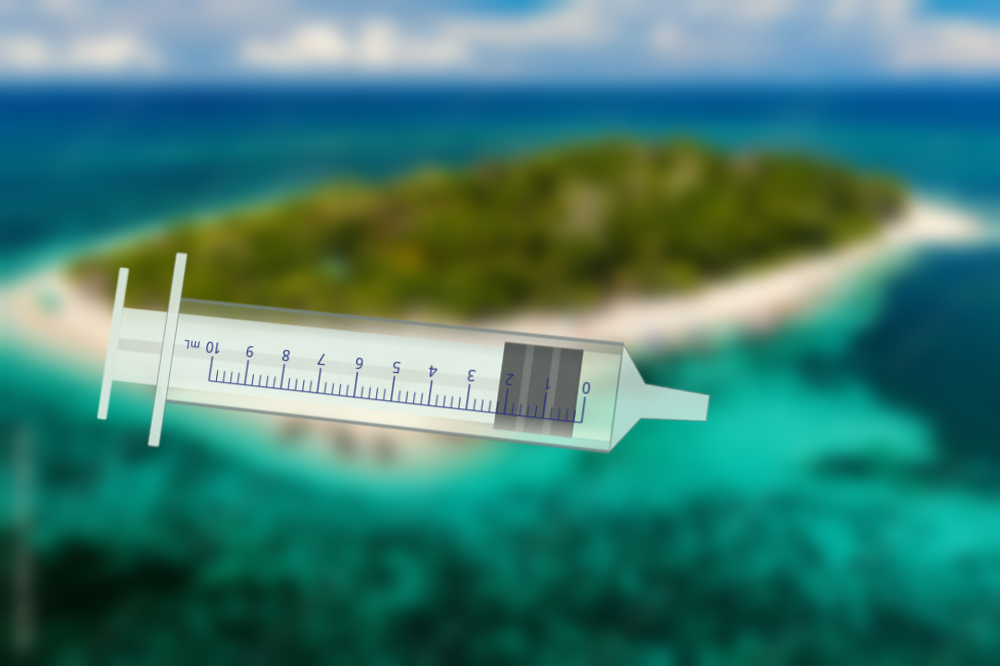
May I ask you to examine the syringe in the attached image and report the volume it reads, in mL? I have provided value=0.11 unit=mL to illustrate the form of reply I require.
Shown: value=0.2 unit=mL
